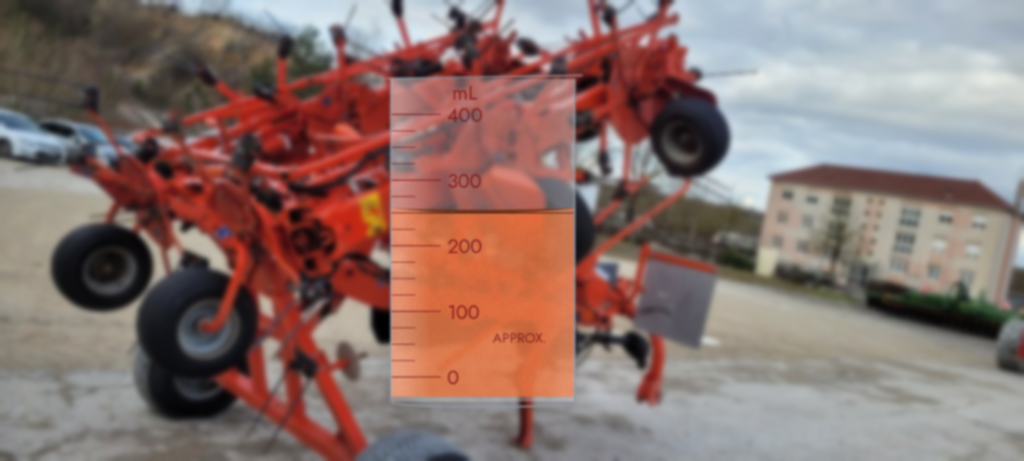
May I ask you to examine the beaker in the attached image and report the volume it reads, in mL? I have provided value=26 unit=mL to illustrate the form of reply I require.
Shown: value=250 unit=mL
